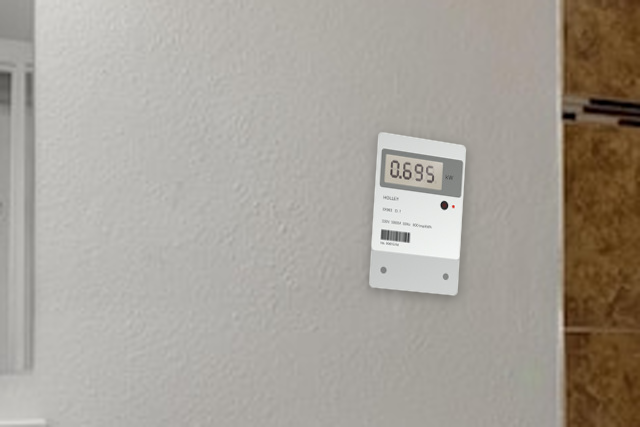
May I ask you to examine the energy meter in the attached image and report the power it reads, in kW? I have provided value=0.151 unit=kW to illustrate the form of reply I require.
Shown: value=0.695 unit=kW
